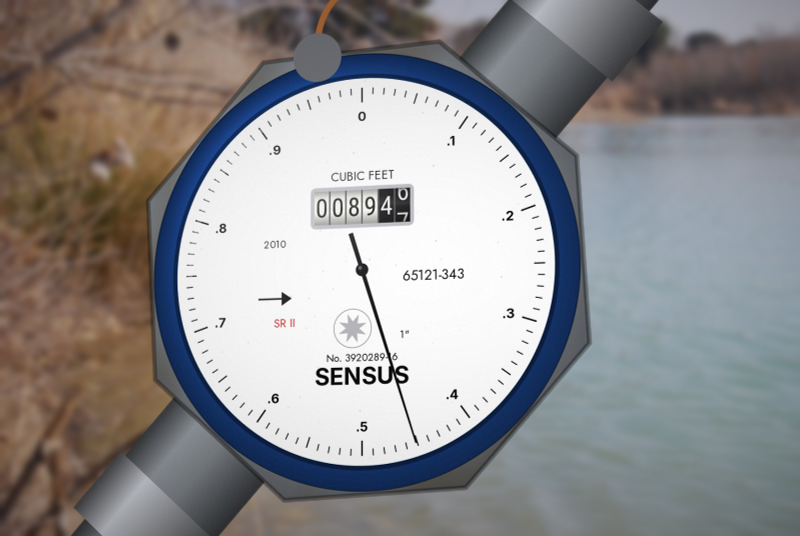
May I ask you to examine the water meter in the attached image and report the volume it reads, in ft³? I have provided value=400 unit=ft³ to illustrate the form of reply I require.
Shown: value=8946.45 unit=ft³
